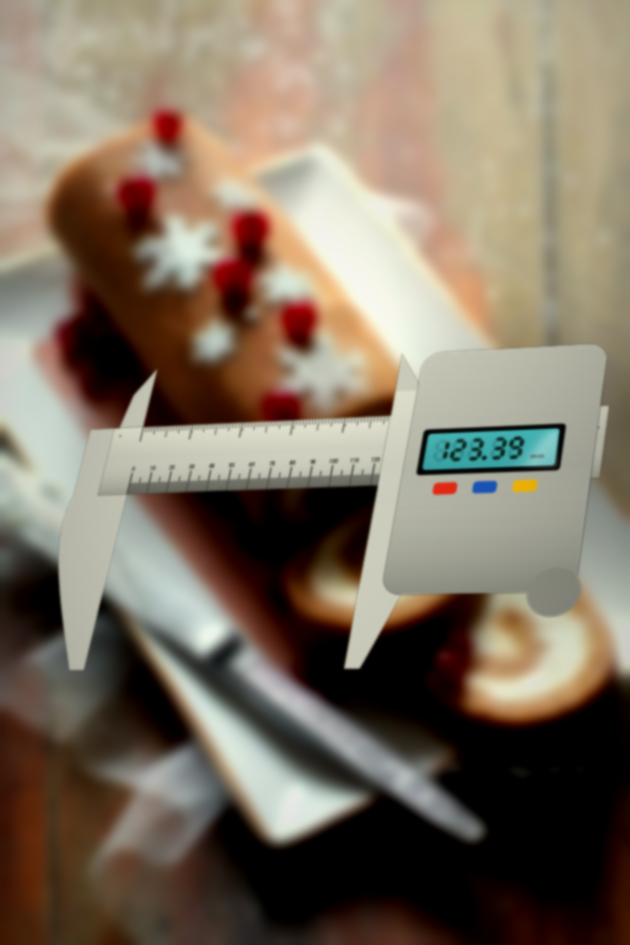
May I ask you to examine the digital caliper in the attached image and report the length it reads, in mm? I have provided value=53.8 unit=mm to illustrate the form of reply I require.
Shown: value=123.39 unit=mm
